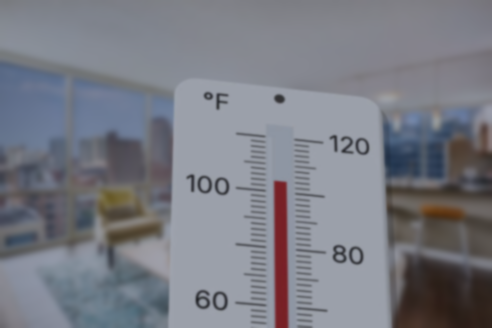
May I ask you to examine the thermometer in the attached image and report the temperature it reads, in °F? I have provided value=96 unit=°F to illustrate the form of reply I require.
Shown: value=104 unit=°F
